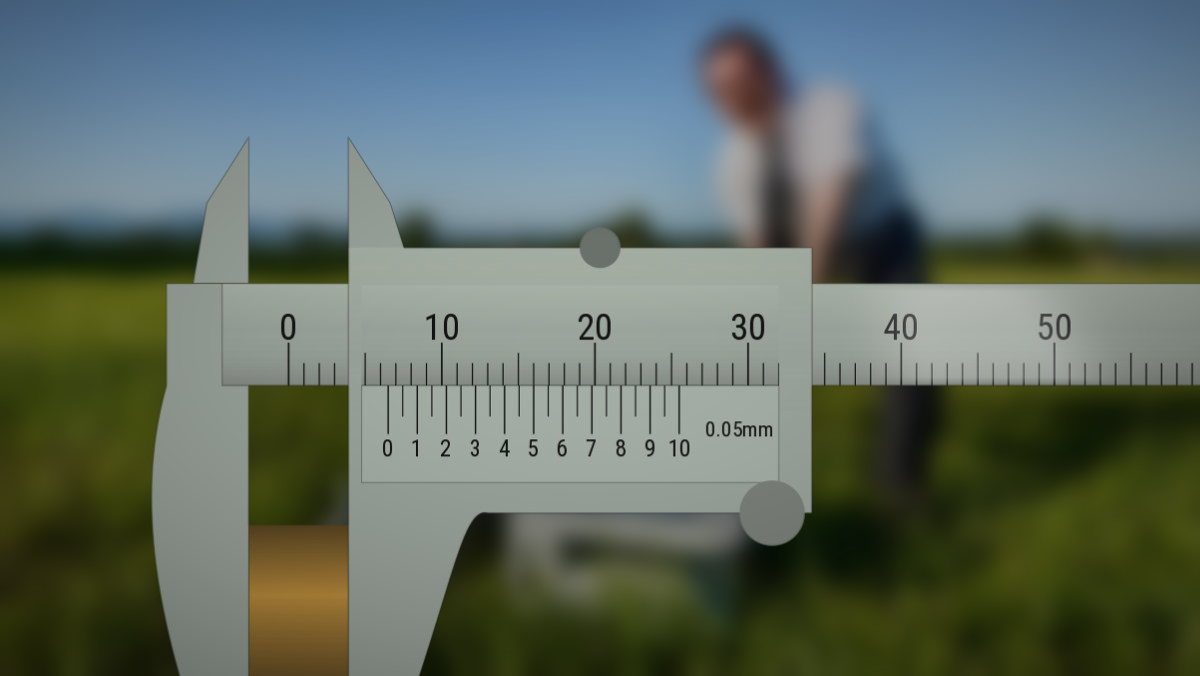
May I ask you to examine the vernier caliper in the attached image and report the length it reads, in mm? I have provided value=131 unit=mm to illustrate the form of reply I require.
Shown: value=6.5 unit=mm
